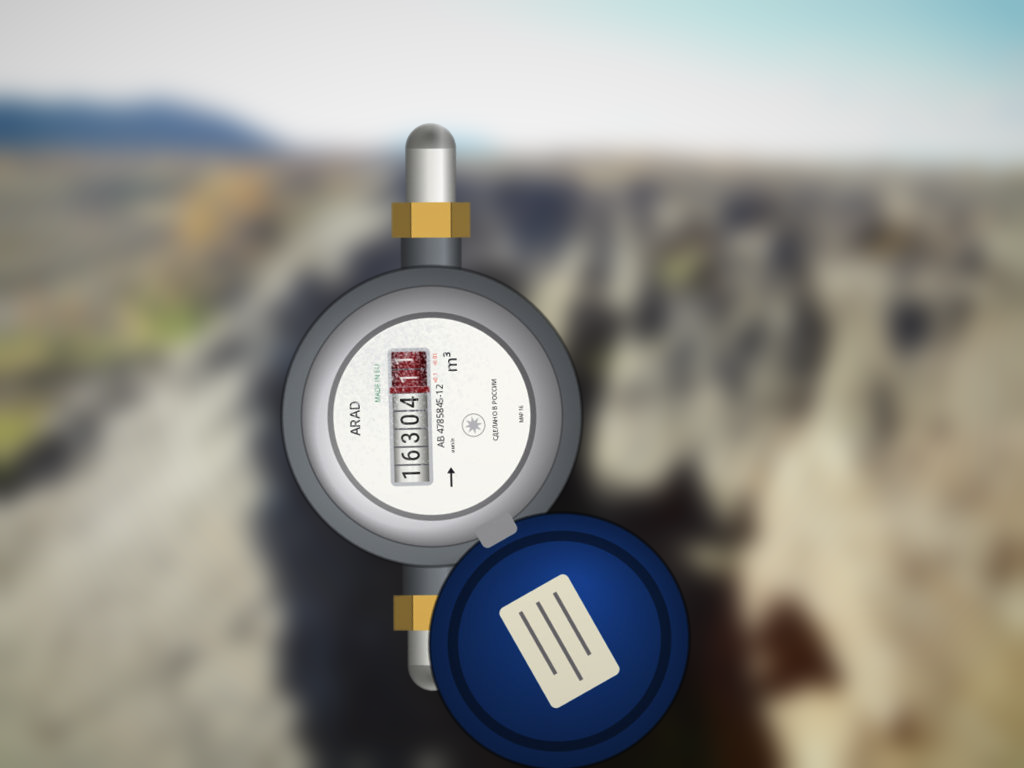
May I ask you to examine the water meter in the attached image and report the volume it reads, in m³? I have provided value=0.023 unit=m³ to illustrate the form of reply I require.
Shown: value=16304.11 unit=m³
